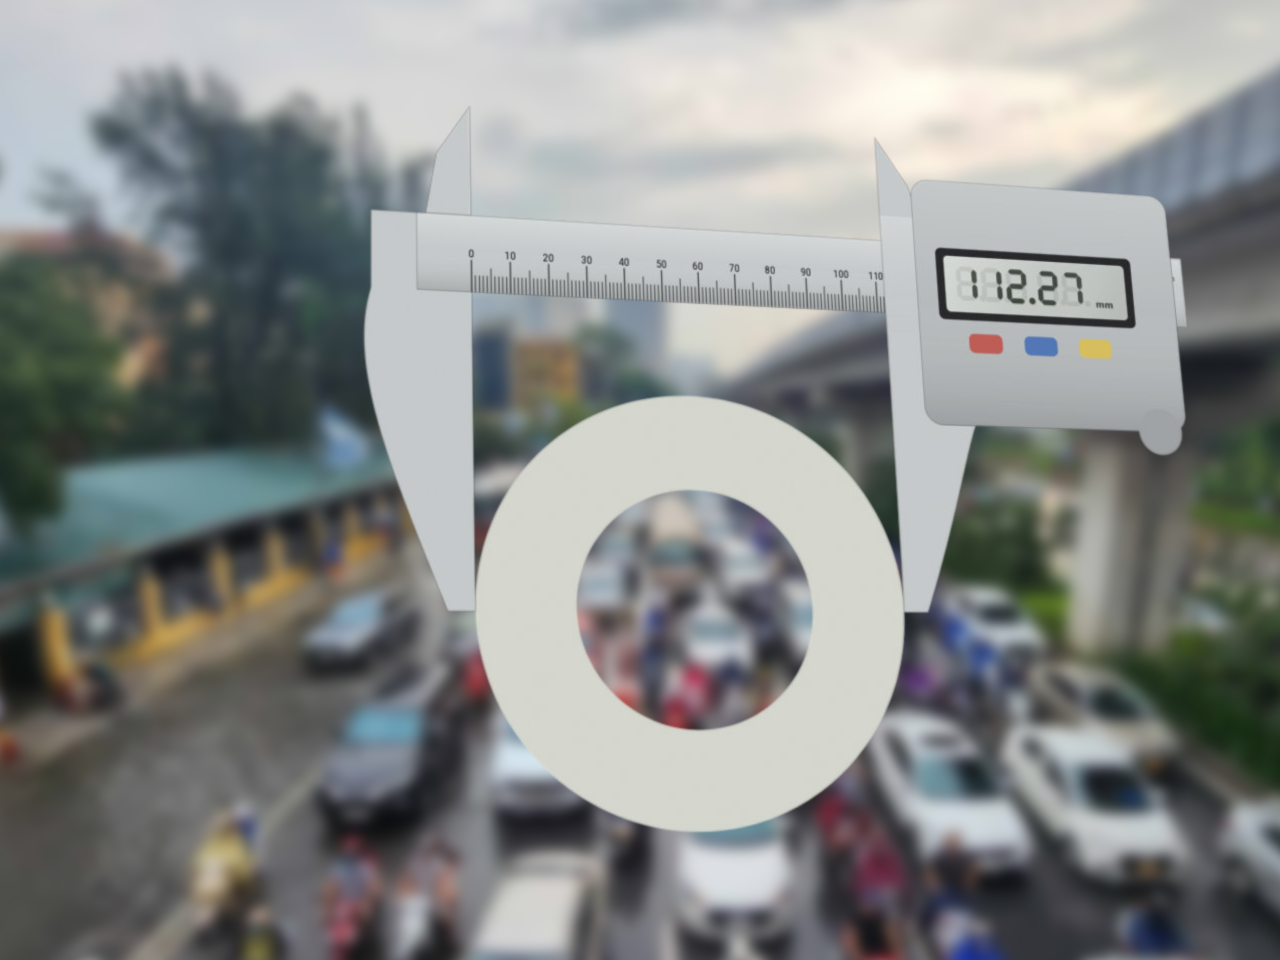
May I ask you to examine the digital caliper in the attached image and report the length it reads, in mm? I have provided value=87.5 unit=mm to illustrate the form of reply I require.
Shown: value=112.27 unit=mm
